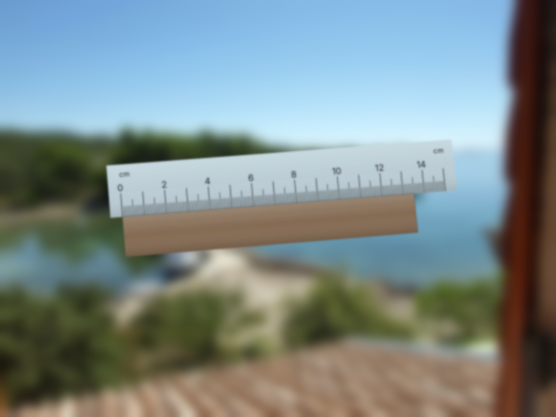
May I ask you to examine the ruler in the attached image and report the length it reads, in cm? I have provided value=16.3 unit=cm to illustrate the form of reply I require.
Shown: value=13.5 unit=cm
